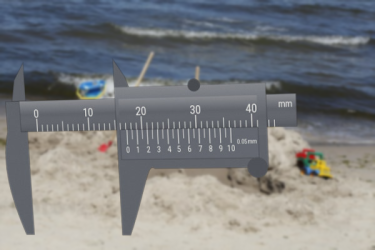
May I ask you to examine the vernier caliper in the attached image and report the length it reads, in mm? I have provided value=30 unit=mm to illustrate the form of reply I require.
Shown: value=17.2 unit=mm
